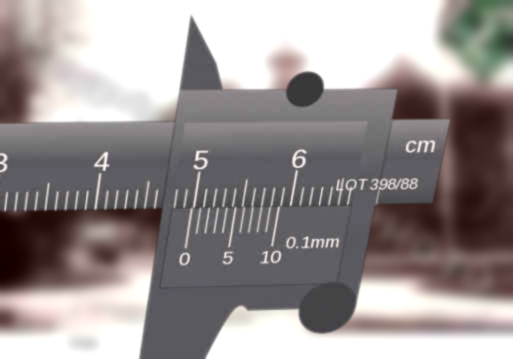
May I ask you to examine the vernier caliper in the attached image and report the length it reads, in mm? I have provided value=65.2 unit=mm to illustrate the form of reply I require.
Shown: value=49.8 unit=mm
